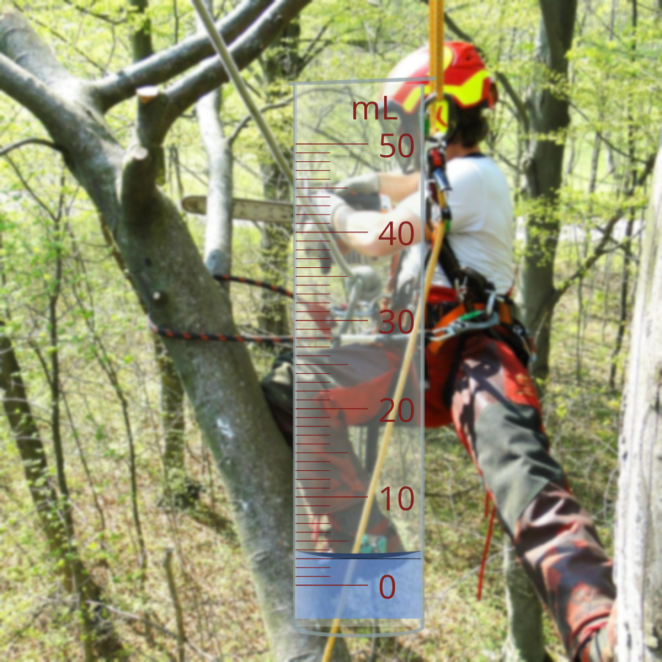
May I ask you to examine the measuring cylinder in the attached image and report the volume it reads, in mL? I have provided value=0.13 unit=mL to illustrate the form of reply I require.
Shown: value=3 unit=mL
